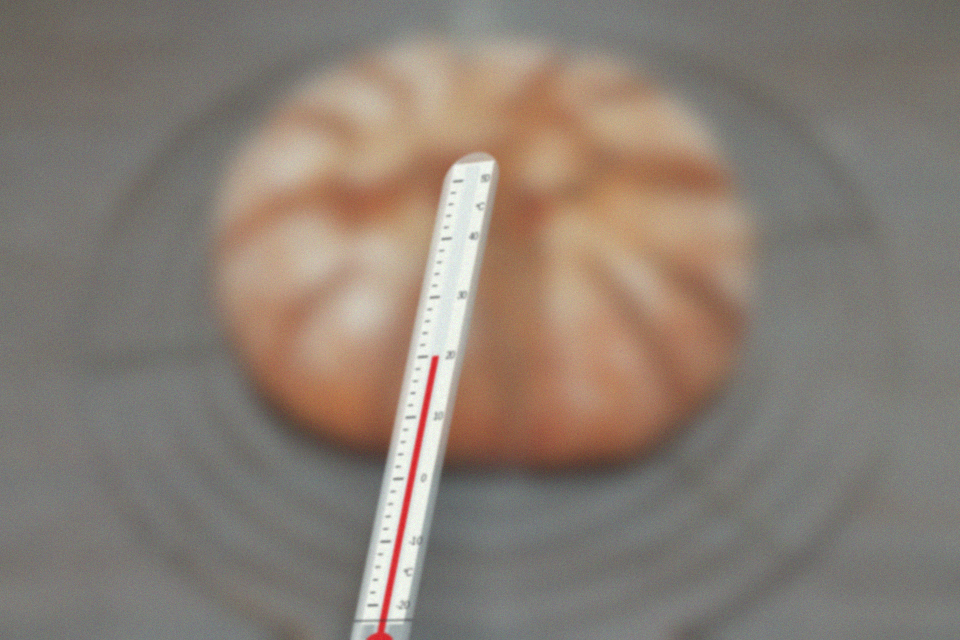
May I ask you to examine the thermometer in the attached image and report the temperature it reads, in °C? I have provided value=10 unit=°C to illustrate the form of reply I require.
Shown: value=20 unit=°C
